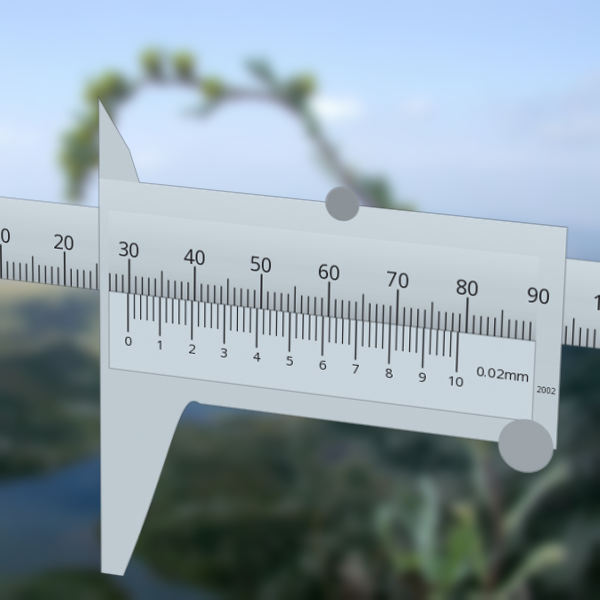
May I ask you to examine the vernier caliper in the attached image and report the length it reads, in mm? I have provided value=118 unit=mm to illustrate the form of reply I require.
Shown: value=29.8 unit=mm
